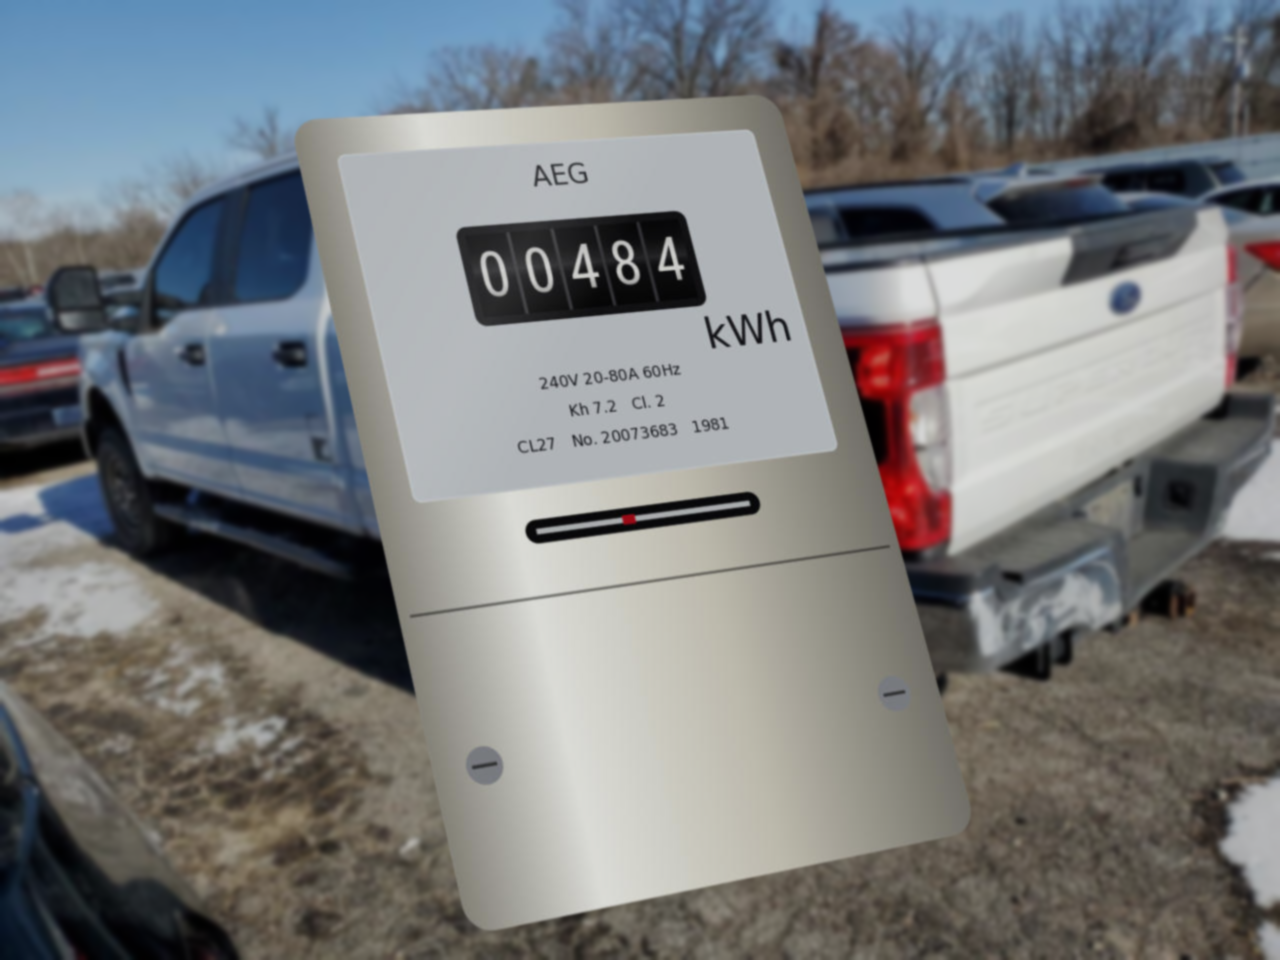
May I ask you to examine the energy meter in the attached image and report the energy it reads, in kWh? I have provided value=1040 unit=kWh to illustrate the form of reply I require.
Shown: value=484 unit=kWh
